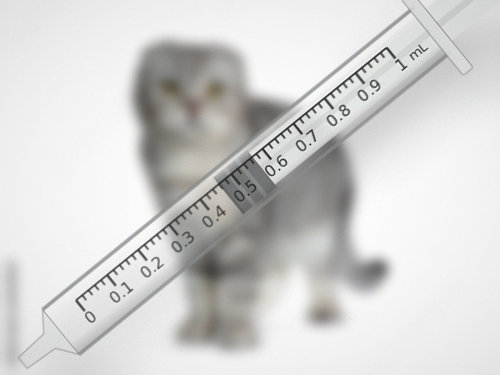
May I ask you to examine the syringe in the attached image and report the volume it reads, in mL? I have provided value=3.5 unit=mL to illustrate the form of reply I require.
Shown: value=0.46 unit=mL
